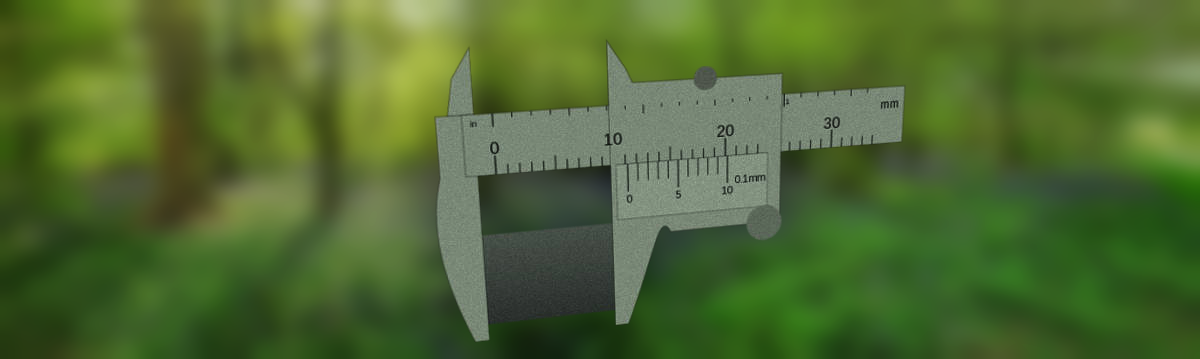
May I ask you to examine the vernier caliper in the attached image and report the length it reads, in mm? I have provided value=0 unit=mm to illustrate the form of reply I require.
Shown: value=11.2 unit=mm
